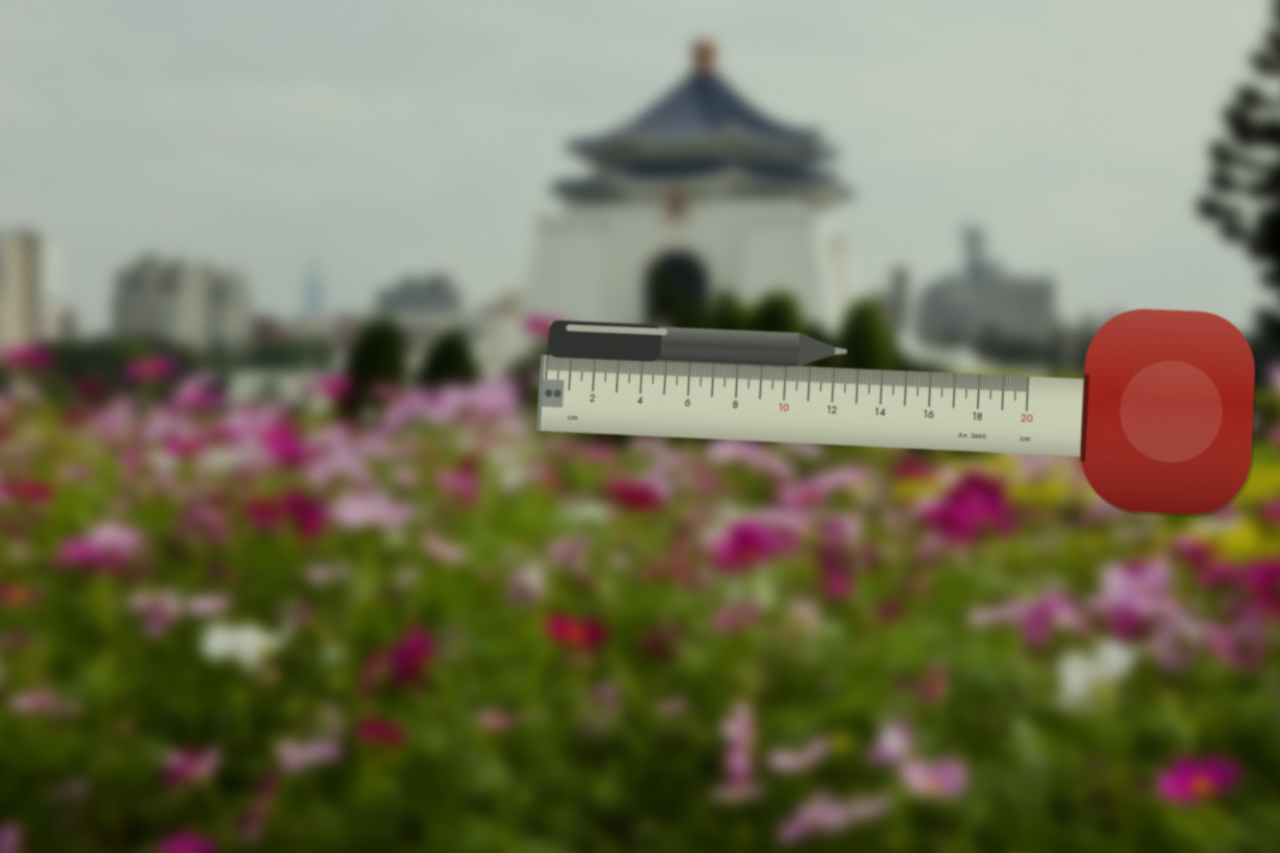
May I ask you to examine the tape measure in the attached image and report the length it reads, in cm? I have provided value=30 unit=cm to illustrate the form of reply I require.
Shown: value=12.5 unit=cm
